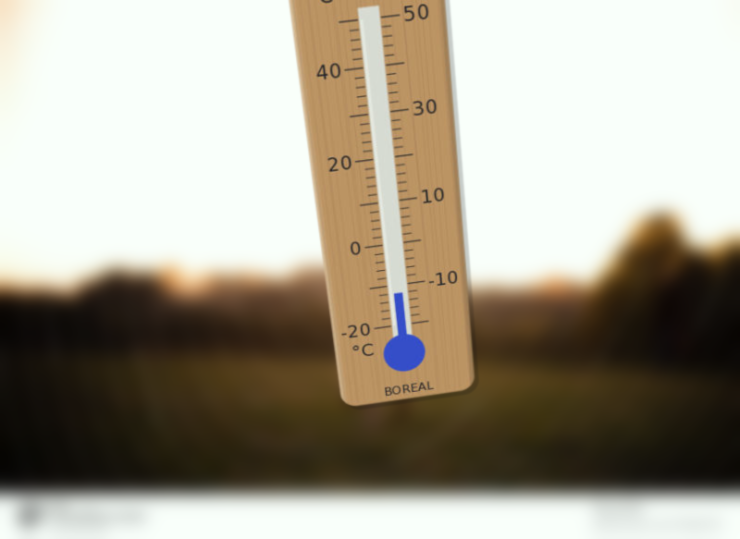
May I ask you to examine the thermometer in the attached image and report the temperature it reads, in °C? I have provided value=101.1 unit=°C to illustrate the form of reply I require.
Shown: value=-12 unit=°C
